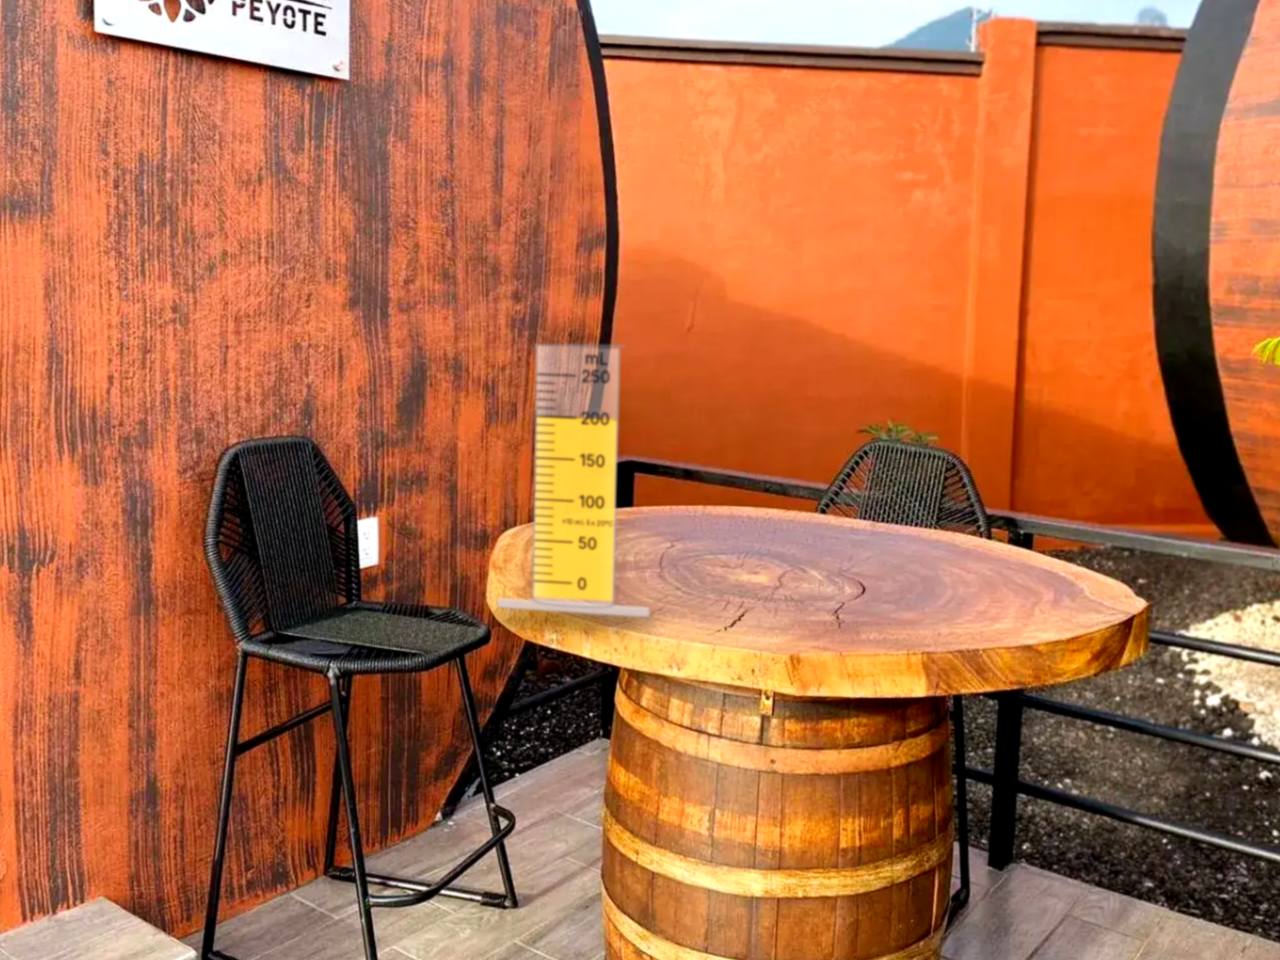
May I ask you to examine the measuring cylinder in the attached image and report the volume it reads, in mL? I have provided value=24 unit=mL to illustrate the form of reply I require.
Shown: value=200 unit=mL
